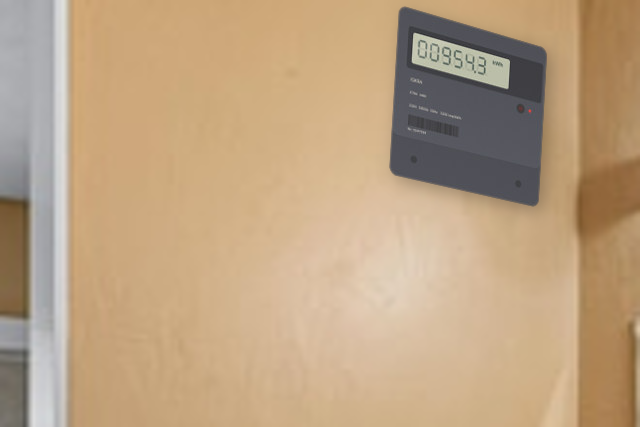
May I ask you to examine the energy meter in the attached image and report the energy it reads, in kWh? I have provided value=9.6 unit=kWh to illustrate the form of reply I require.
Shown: value=954.3 unit=kWh
